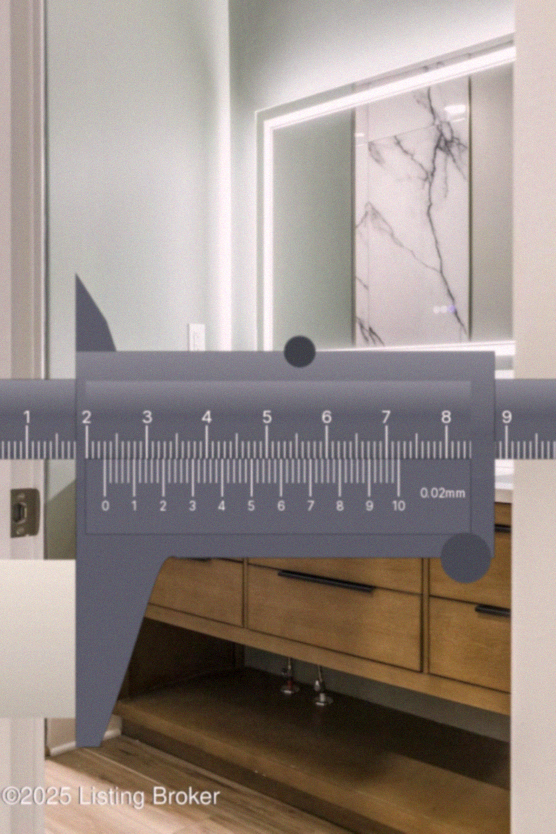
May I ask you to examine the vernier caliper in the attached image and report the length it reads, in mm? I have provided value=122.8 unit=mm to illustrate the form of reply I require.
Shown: value=23.0 unit=mm
